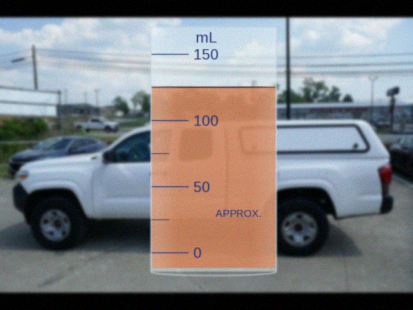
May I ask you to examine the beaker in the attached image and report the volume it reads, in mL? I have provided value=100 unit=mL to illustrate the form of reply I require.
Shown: value=125 unit=mL
